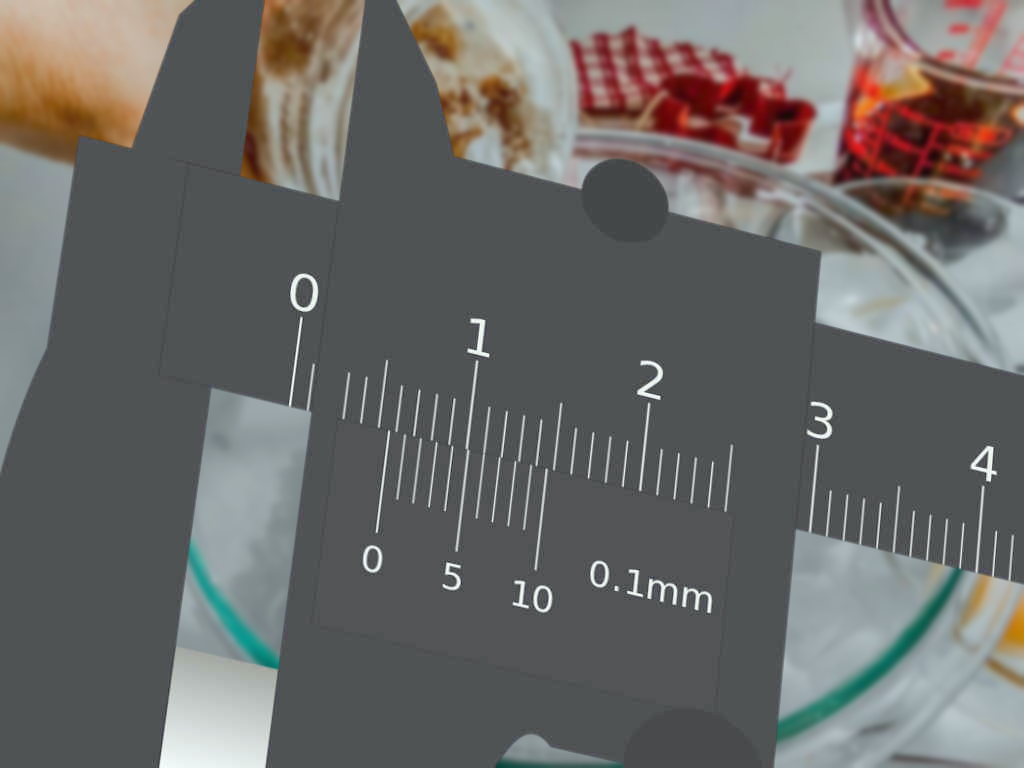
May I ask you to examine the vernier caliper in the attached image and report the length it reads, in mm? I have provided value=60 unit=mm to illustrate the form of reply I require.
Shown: value=5.6 unit=mm
